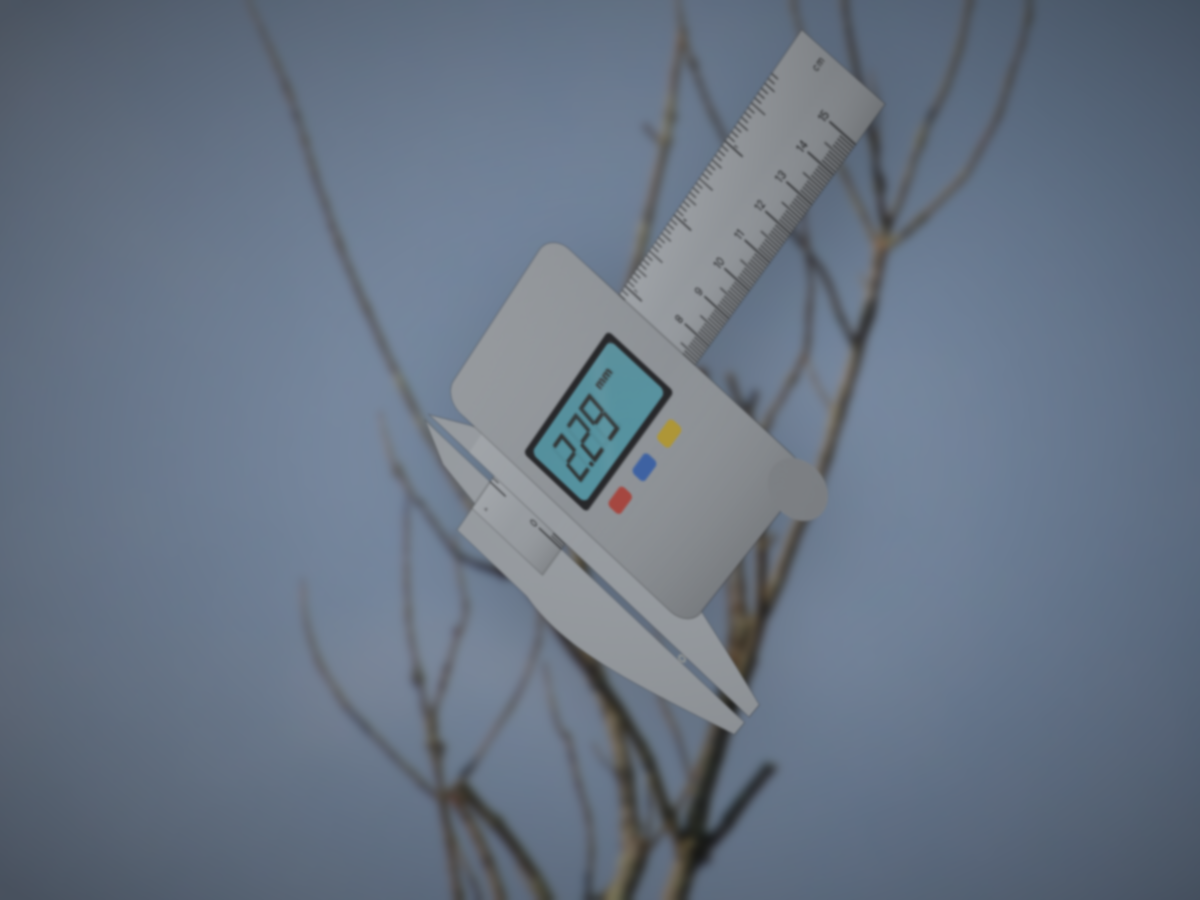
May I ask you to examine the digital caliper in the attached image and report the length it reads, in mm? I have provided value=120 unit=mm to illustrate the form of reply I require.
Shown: value=2.29 unit=mm
